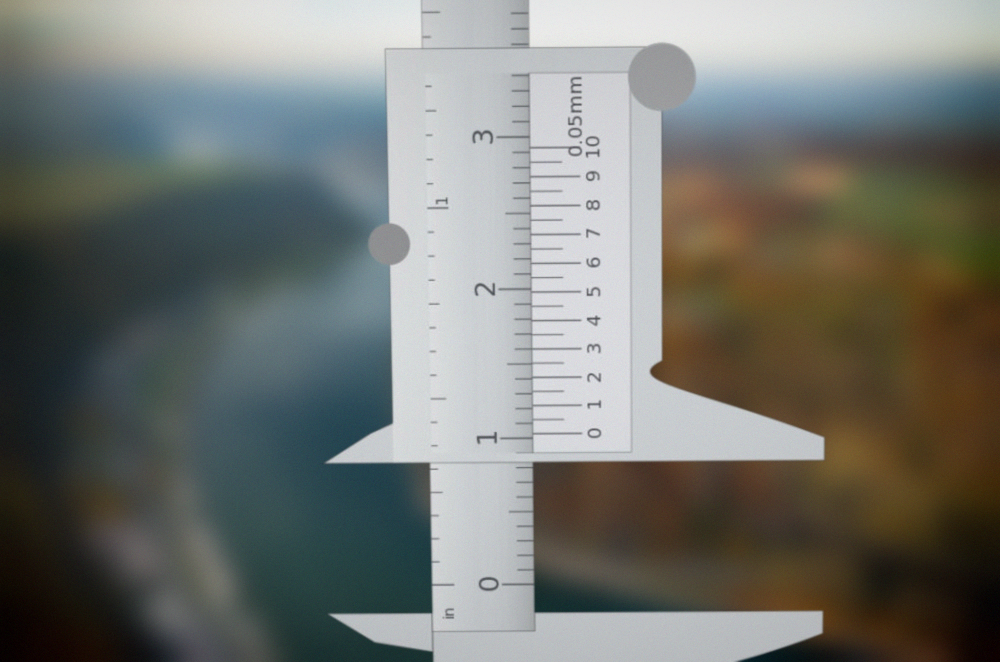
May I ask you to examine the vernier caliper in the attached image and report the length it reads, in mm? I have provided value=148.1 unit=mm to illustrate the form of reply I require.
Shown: value=10.3 unit=mm
